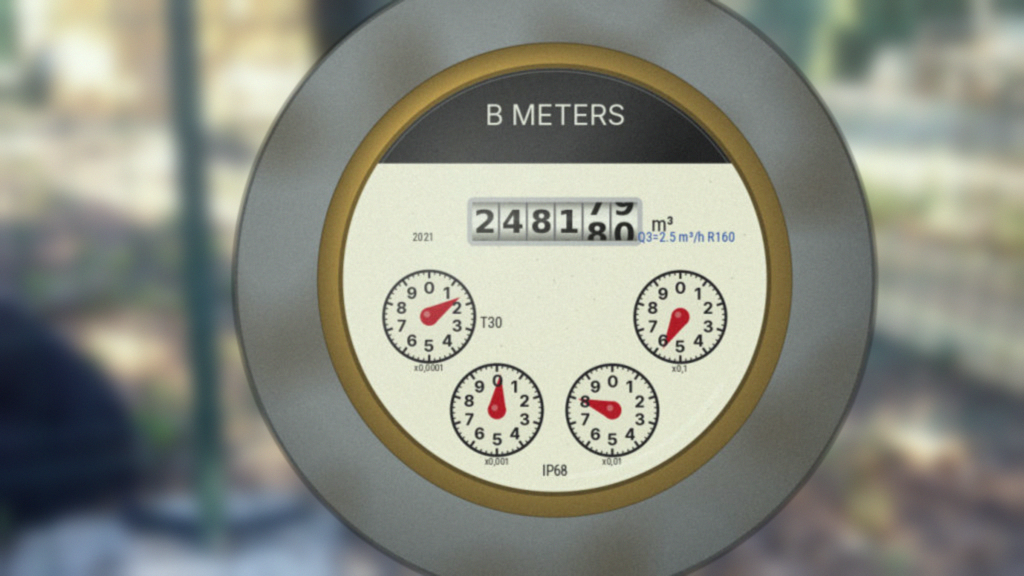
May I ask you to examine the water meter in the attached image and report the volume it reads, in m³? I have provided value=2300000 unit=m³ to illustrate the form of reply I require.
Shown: value=248179.5801 unit=m³
